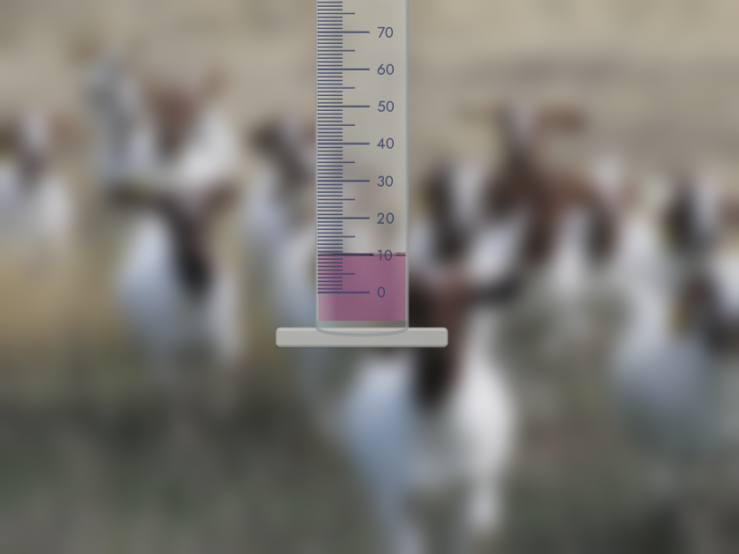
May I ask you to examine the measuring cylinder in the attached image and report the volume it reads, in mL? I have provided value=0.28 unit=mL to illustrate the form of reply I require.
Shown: value=10 unit=mL
